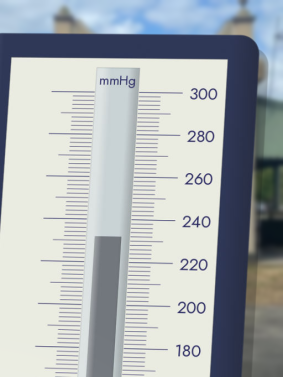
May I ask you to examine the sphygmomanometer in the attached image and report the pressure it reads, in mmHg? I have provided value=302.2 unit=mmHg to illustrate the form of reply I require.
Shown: value=232 unit=mmHg
